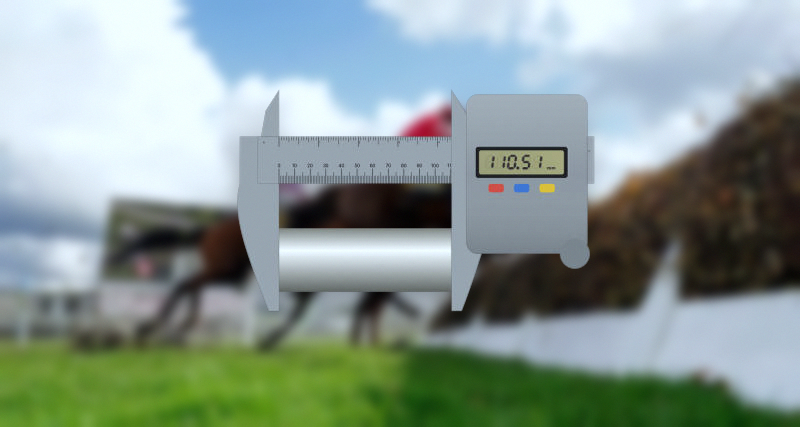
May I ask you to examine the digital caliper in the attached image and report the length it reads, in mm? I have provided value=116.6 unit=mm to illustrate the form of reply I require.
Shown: value=110.51 unit=mm
